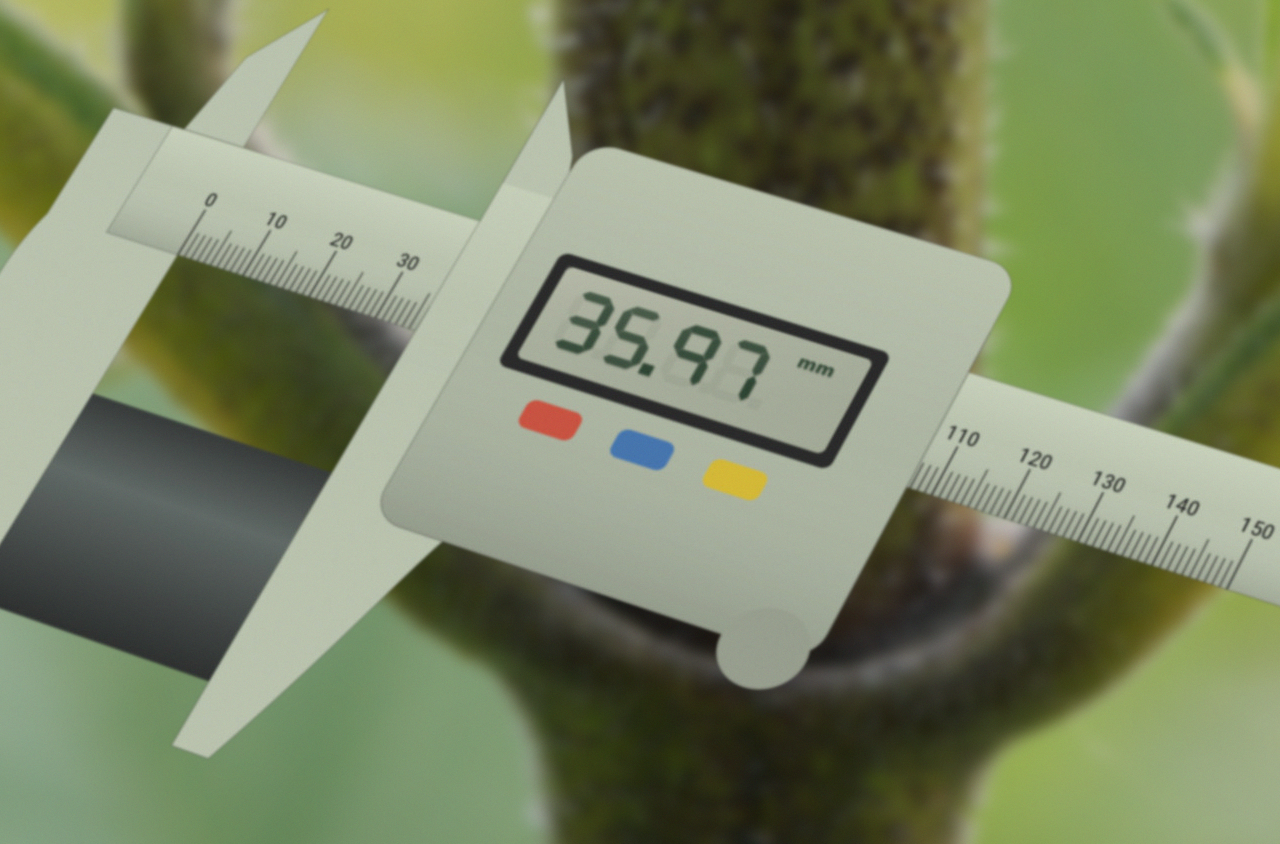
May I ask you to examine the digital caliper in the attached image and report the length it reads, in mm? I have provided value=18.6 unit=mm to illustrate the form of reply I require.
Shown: value=35.97 unit=mm
